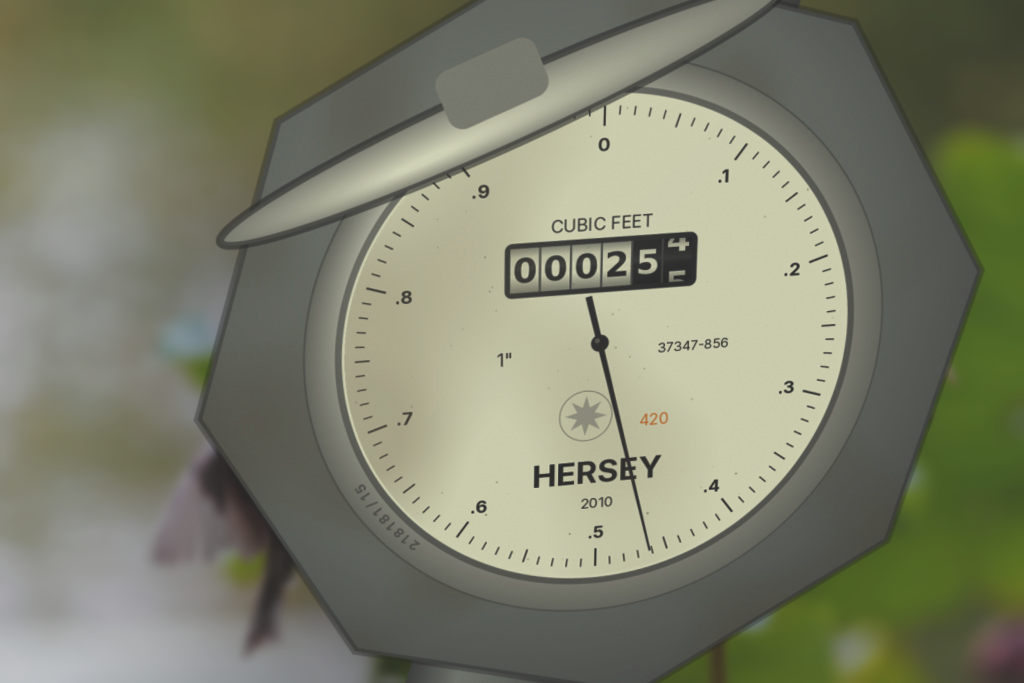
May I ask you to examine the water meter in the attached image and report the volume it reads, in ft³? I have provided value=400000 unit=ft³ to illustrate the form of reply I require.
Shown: value=254.46 unit=ft³
